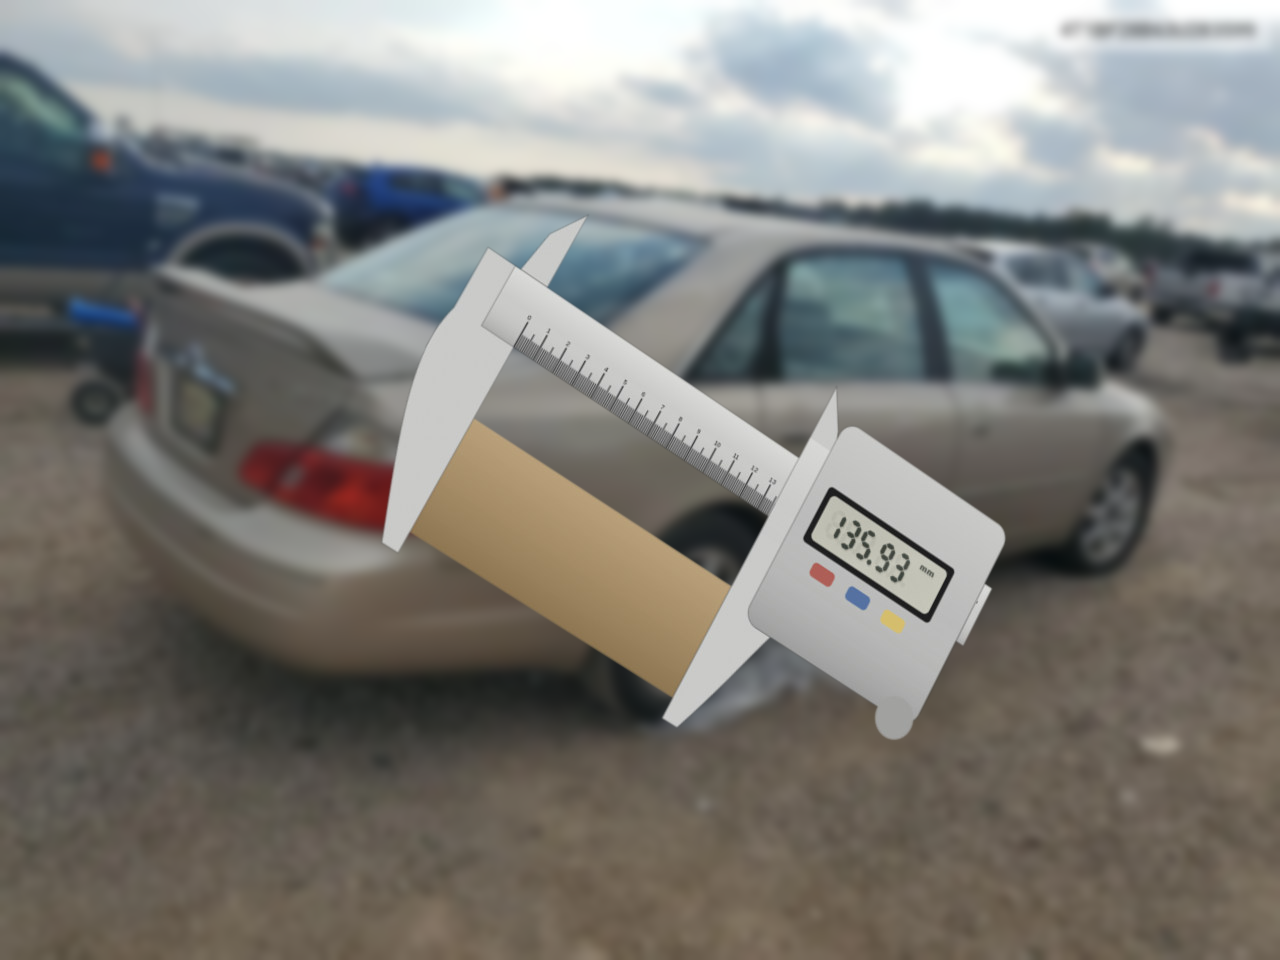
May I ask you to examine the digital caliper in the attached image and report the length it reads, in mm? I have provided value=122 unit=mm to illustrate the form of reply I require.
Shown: value=135.93 unit=mm
